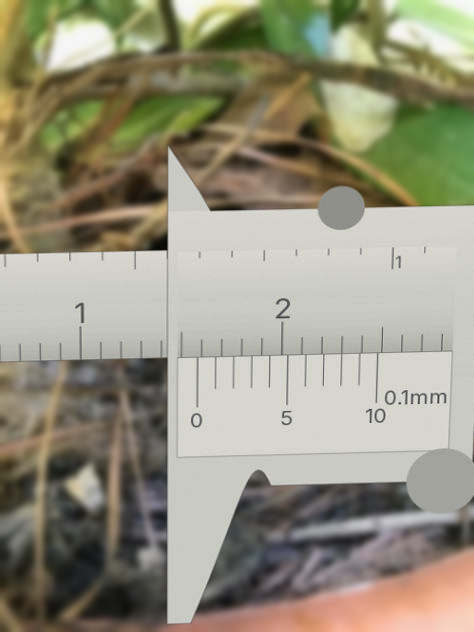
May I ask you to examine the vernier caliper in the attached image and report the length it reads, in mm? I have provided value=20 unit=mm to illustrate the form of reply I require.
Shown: value=15.8 unit=mm
